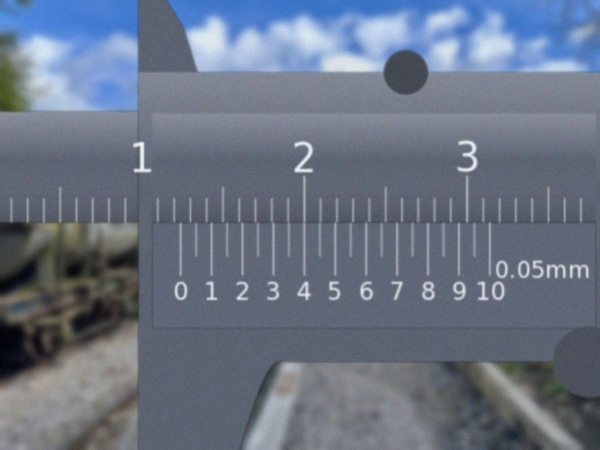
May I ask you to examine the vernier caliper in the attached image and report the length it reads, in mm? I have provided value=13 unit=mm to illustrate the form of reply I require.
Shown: value=12.4 unit=mm
